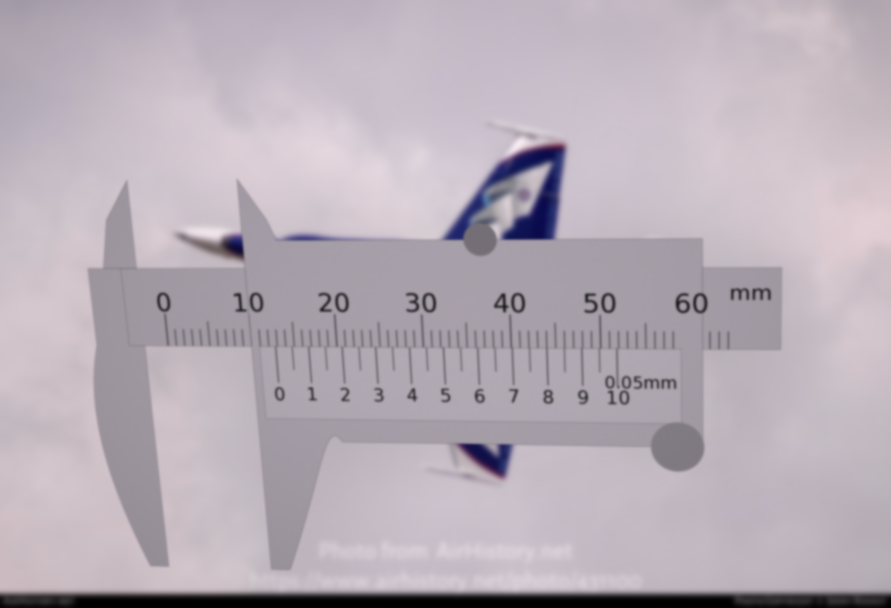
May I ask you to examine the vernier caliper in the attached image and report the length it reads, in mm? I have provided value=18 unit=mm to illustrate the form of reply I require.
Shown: value=12.8 unit=mm
